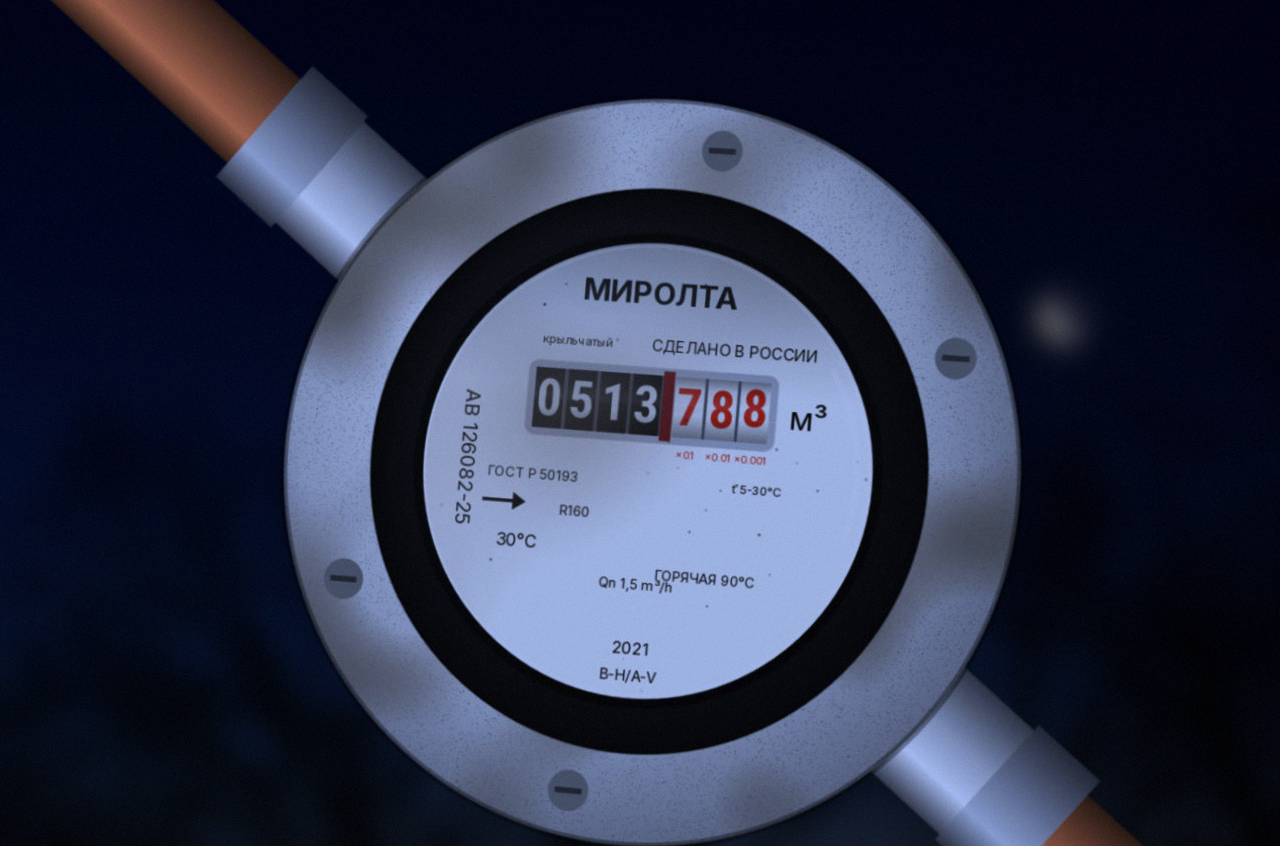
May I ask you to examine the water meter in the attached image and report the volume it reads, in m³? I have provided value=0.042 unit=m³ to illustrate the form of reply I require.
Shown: value=513.788 unit=m³
